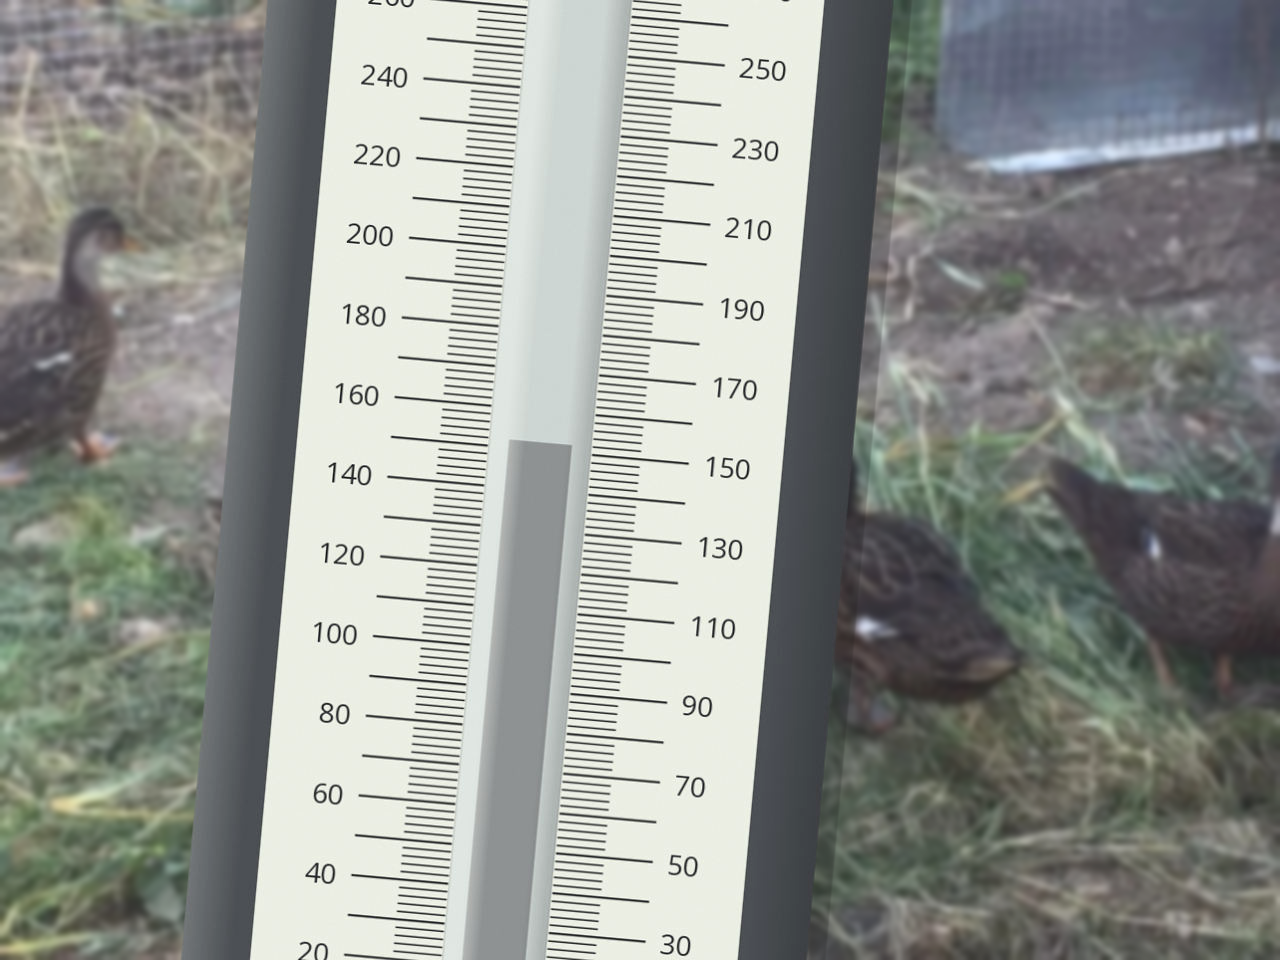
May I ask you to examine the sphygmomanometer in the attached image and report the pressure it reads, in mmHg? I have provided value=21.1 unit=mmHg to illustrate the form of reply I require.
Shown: value=152 unit=mmHg
